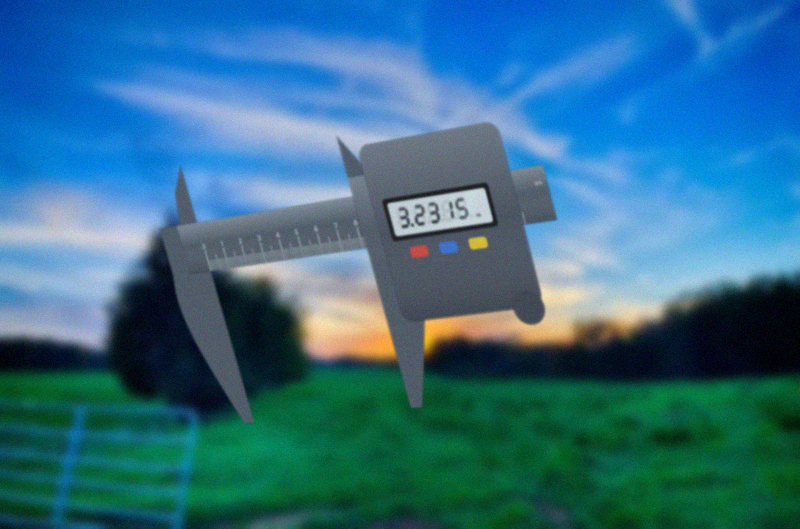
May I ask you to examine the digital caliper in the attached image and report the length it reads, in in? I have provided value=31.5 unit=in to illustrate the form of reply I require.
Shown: value=3.2315 unit=in
